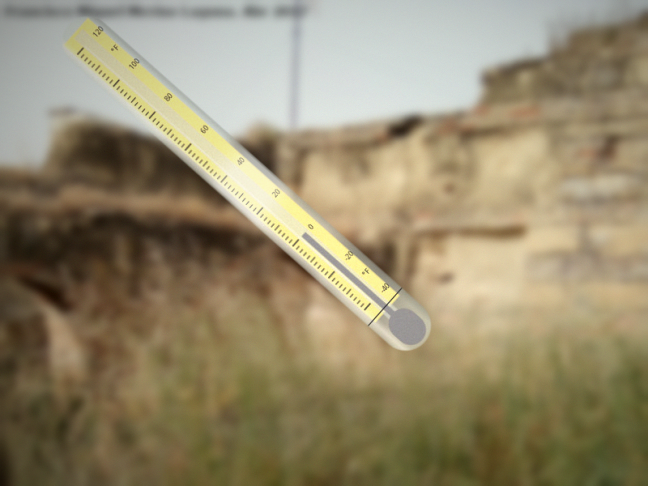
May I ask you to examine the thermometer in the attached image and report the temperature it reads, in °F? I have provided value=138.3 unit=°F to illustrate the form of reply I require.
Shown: value=0 unit=°F
